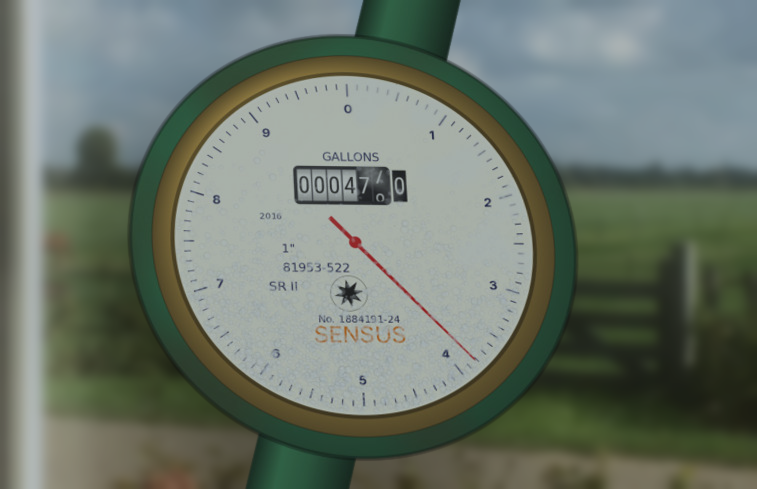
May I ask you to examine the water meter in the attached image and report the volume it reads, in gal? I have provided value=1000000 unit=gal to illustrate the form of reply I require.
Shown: value=4773.8 unit=gal
